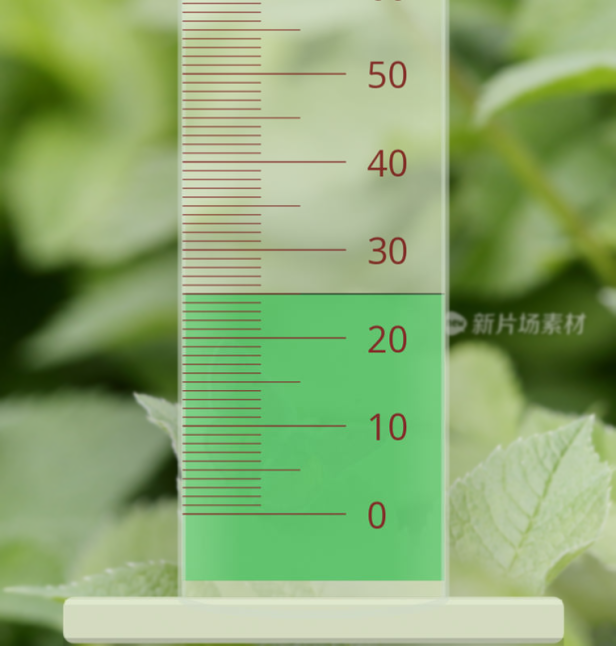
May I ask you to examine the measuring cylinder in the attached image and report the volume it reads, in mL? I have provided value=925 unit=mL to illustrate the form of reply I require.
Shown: value=25 unit=mL
